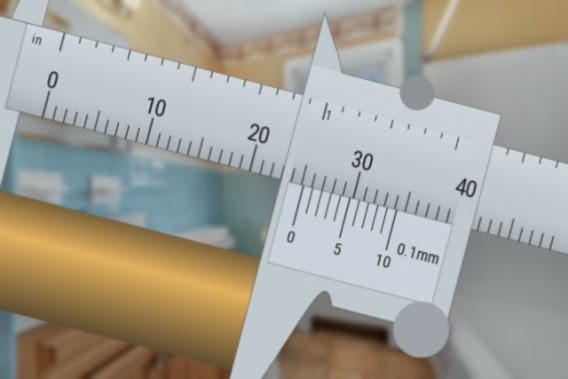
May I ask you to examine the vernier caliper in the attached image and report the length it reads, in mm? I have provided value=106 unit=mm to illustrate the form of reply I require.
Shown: value=25.2 unit=mm
